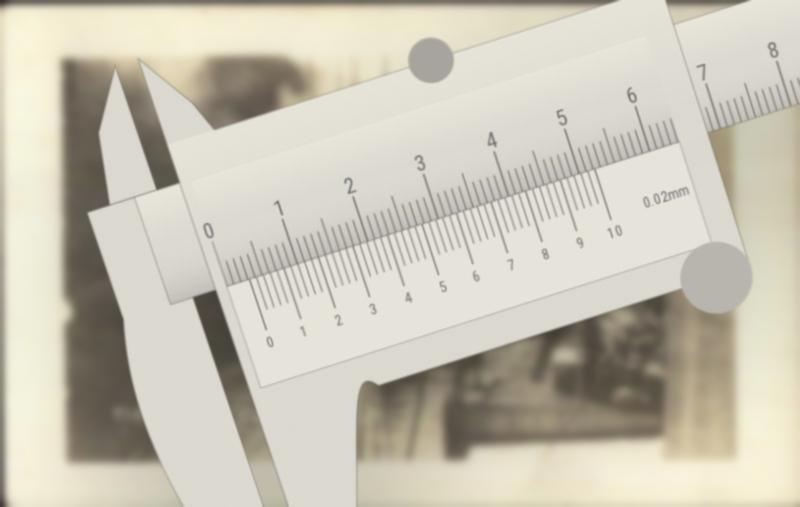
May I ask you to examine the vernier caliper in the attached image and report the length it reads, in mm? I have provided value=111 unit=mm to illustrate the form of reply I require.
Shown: value=3.2 unit=mm
